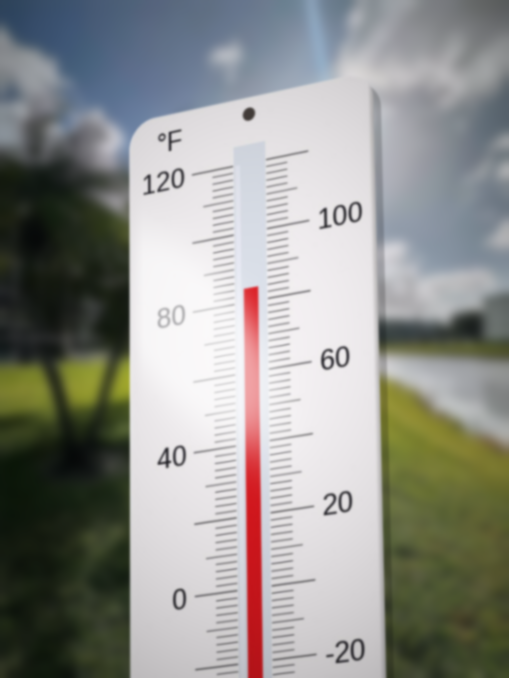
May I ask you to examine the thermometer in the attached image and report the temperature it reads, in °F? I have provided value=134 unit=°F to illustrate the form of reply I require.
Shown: value=84 unit=°F
